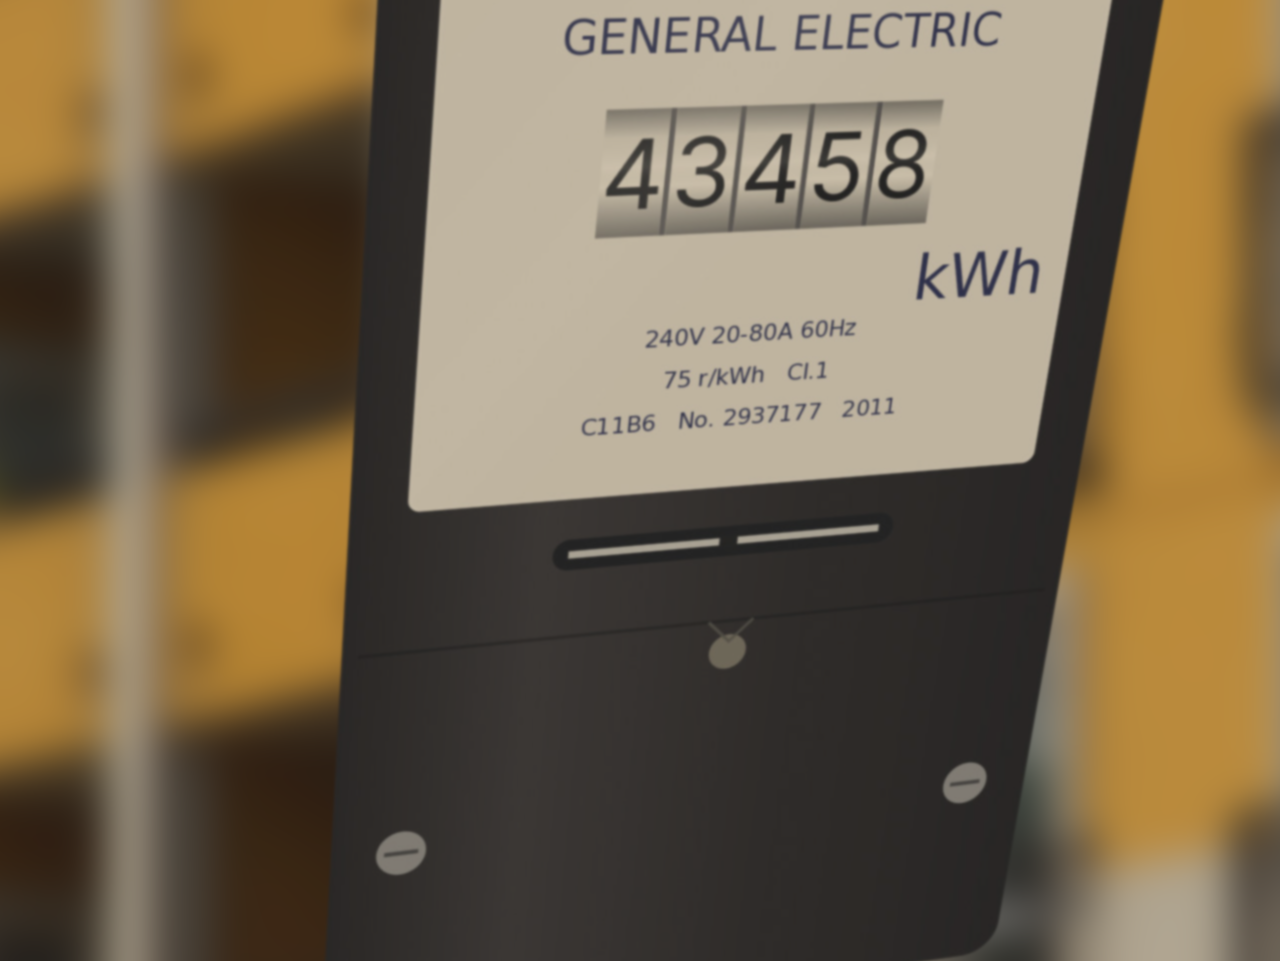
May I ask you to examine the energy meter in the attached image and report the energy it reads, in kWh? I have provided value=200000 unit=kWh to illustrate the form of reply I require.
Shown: value=43458 unit=kWh
